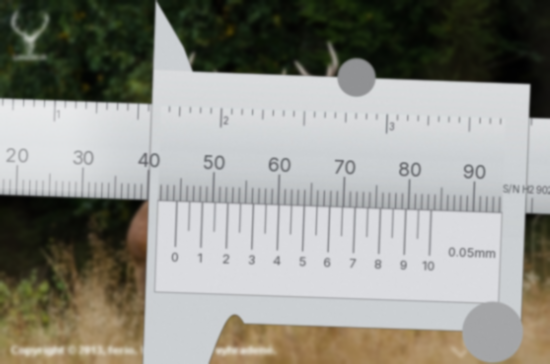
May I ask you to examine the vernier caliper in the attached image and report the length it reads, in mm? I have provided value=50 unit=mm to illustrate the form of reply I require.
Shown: value=44.5 unit=mm
